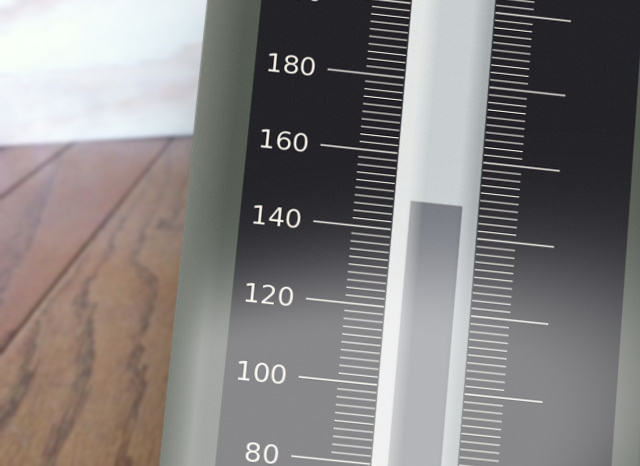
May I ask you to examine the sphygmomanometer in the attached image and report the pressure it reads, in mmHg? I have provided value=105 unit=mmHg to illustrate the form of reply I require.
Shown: value=148 unit=mmHg
